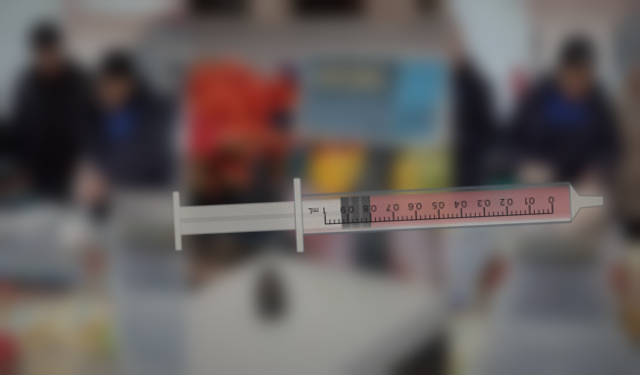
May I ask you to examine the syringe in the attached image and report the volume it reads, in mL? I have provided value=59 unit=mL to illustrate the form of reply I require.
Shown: value=0.8 unit=mL
